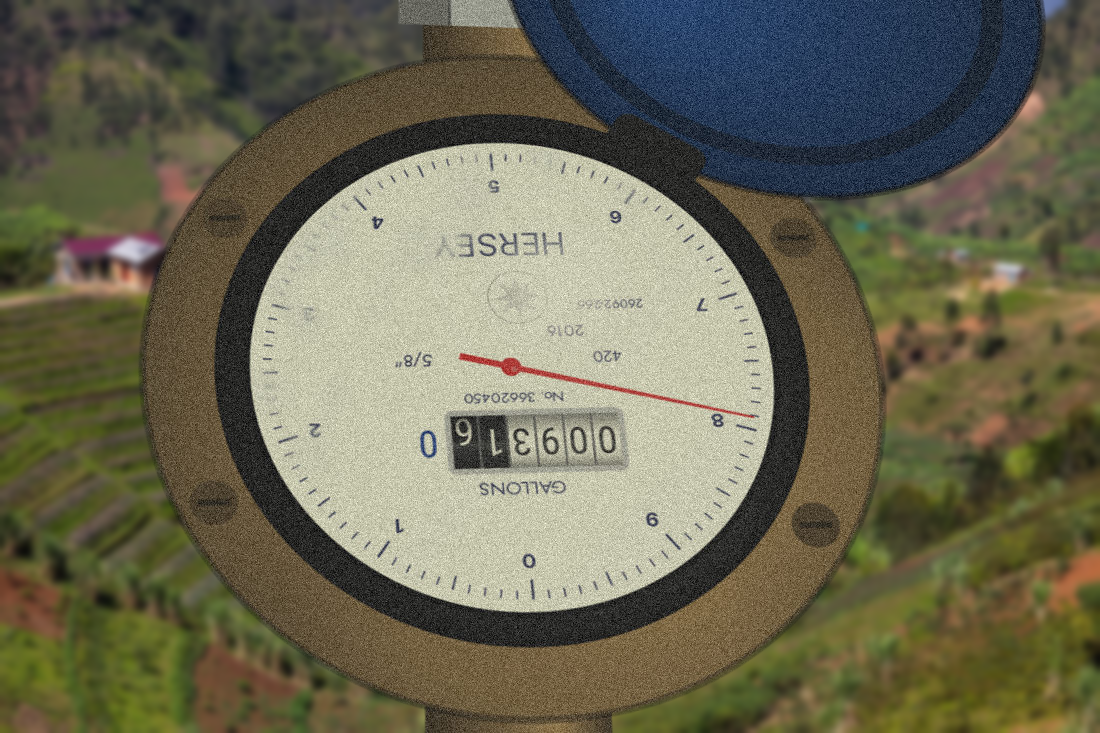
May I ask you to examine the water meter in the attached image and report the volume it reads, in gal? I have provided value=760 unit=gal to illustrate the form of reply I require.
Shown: value=93157.9 unit=gal
